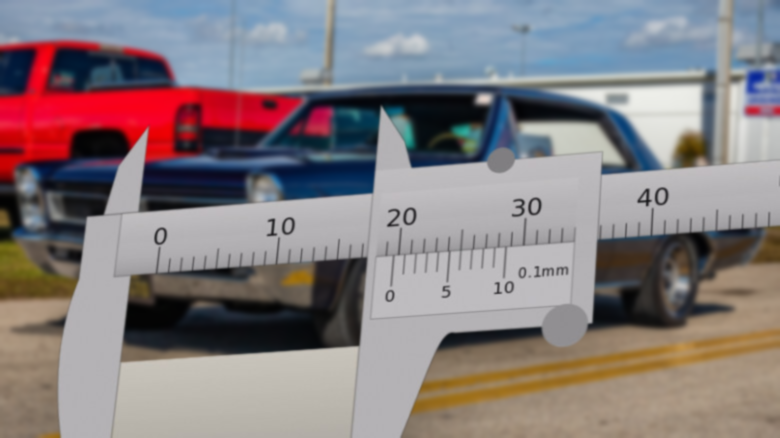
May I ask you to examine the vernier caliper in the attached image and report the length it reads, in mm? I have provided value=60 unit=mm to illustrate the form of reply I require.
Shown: value=19.6 unit=mm
